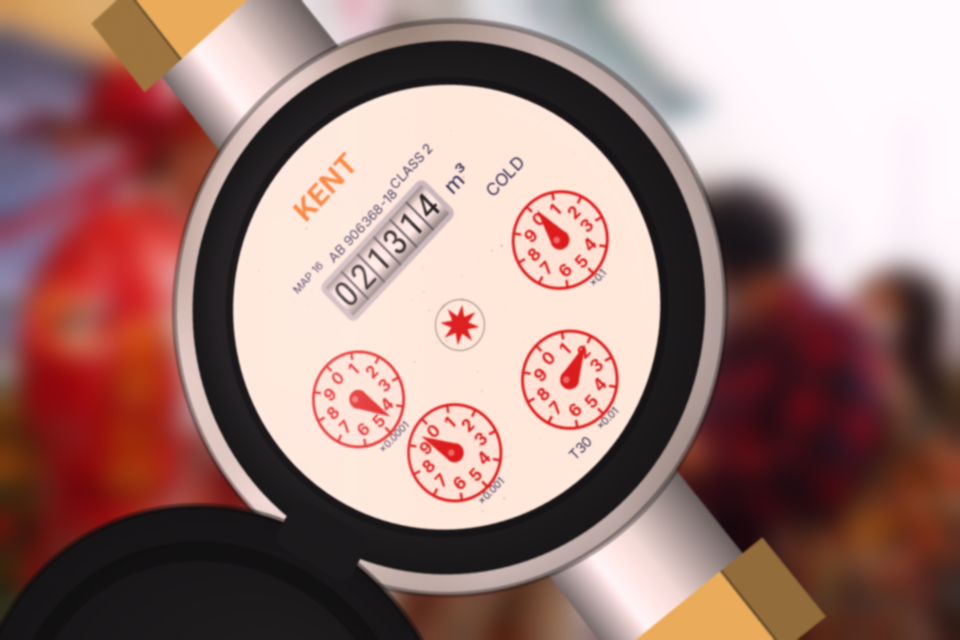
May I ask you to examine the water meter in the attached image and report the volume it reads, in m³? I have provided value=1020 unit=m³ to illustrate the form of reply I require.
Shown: value=21314.0194 unit=m³
